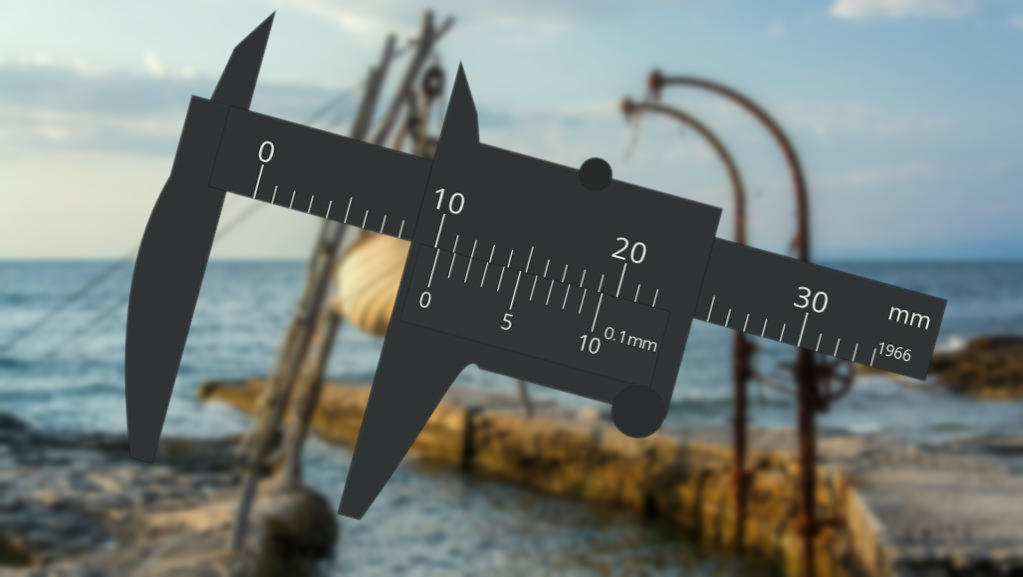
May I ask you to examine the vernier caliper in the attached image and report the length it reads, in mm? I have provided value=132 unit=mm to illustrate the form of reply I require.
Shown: value=10.2 unit=mm
